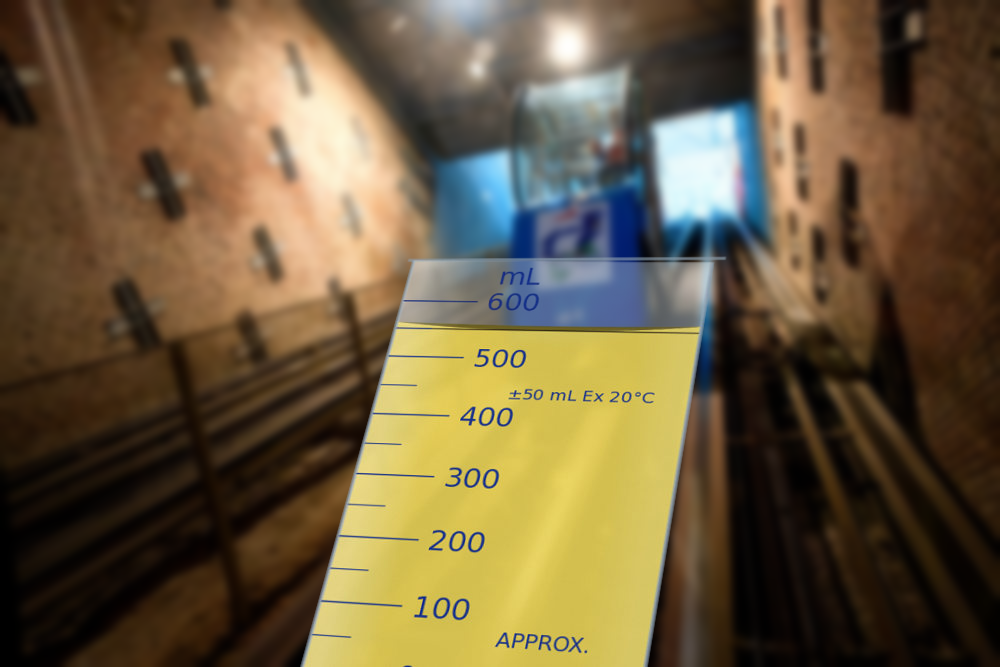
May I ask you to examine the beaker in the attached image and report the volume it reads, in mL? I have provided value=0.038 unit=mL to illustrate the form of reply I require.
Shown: value=550 unit=mL
